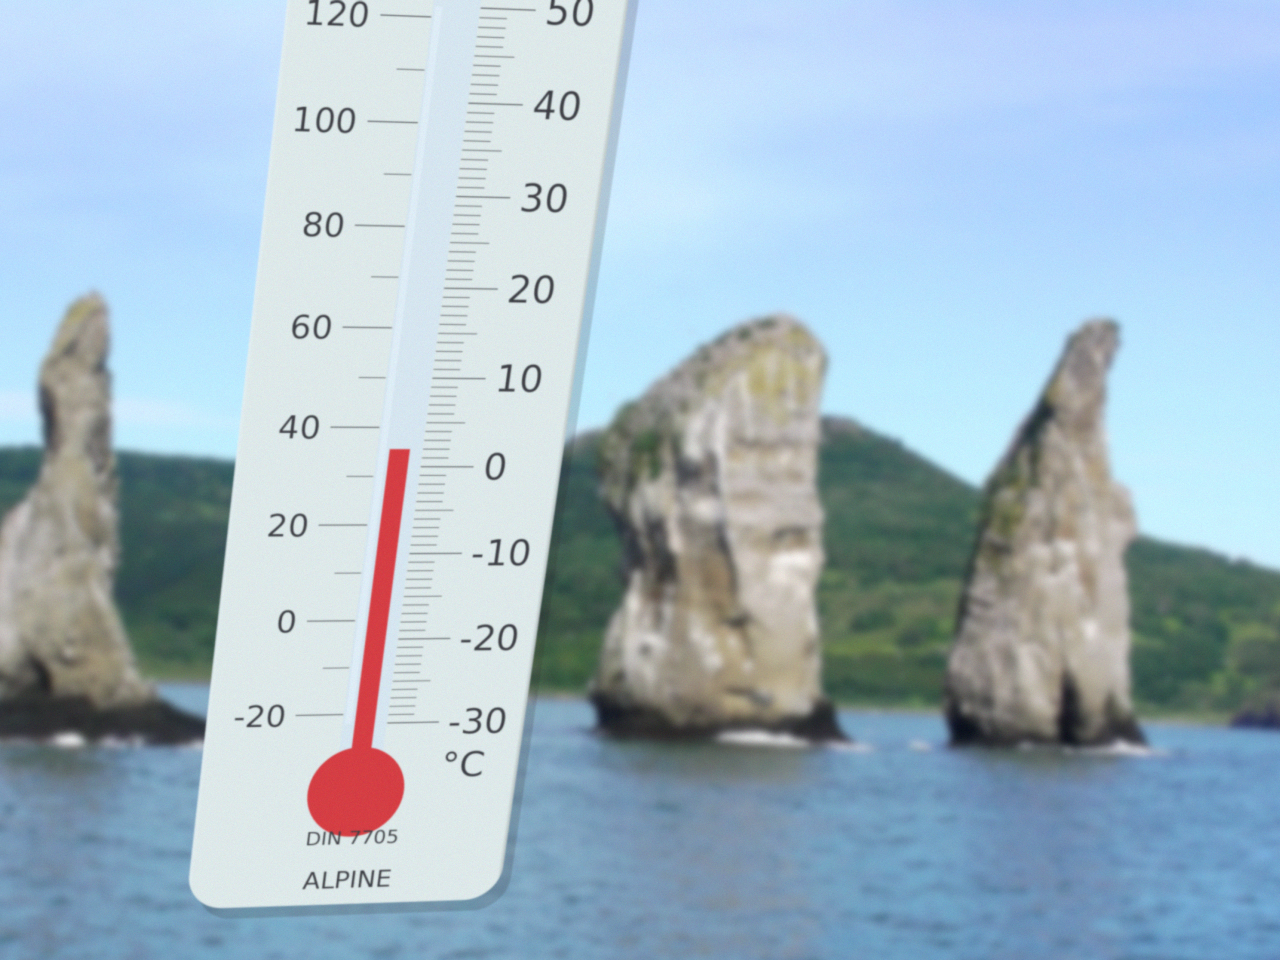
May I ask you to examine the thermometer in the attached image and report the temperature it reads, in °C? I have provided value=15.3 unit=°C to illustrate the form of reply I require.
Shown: value=2 unit=°C
